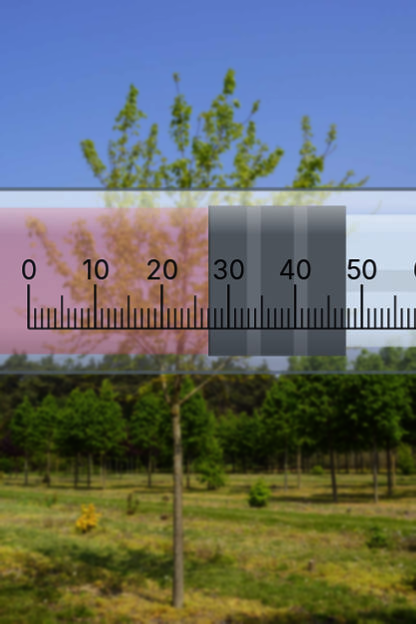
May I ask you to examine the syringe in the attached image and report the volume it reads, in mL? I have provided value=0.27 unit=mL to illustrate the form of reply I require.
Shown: value=27 unit=mL
